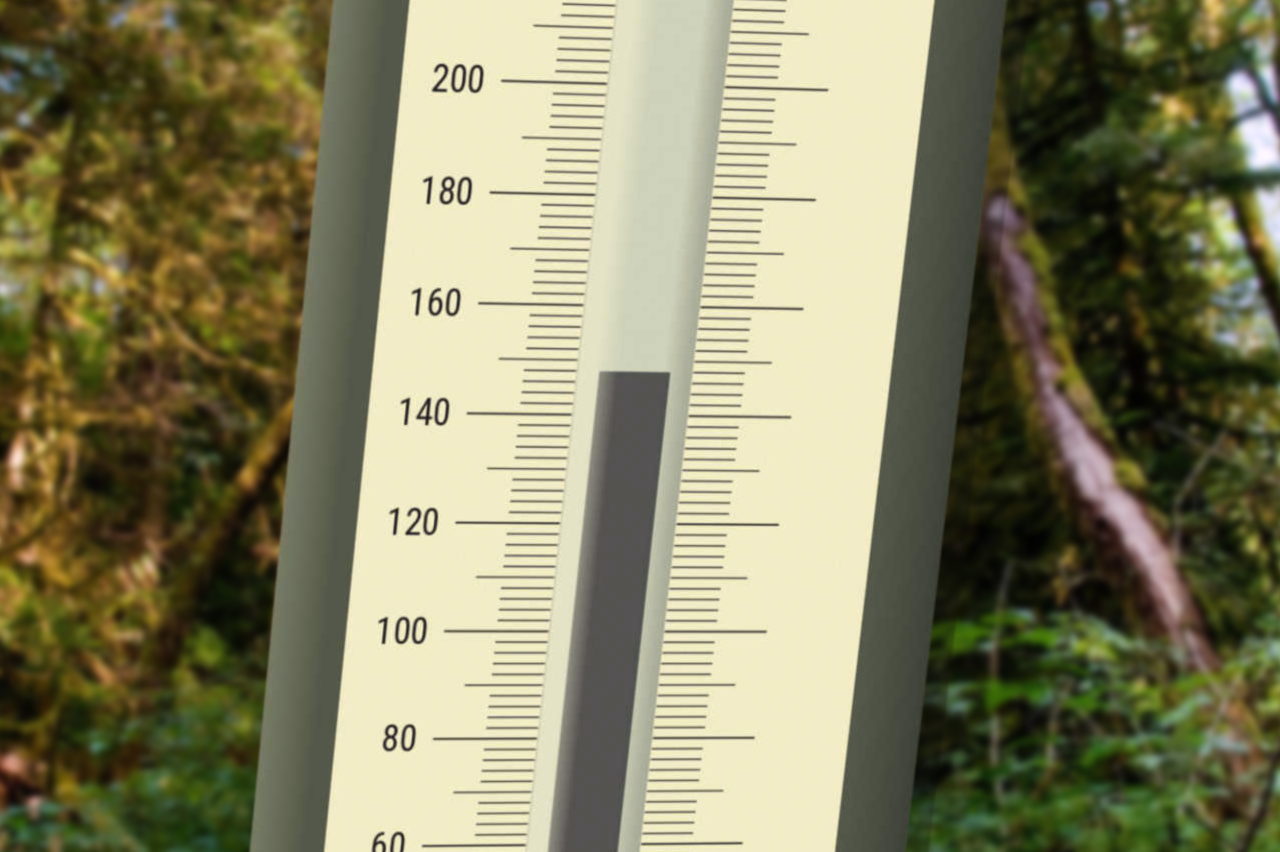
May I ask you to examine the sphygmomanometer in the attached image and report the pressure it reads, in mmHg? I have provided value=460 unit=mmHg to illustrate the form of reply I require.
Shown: value=148 unit=mmHg
